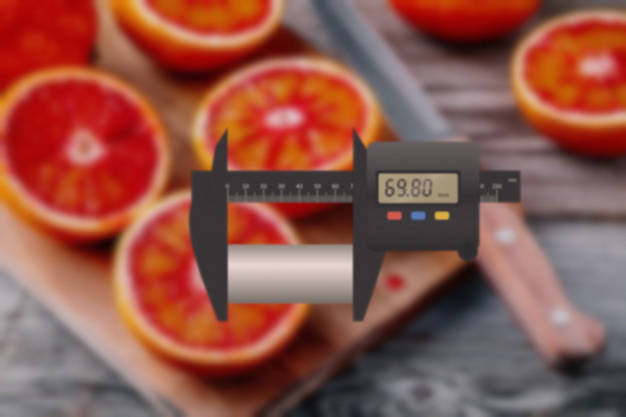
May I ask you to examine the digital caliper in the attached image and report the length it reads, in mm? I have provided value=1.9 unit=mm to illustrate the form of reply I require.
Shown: value=69.80 unit=mm
